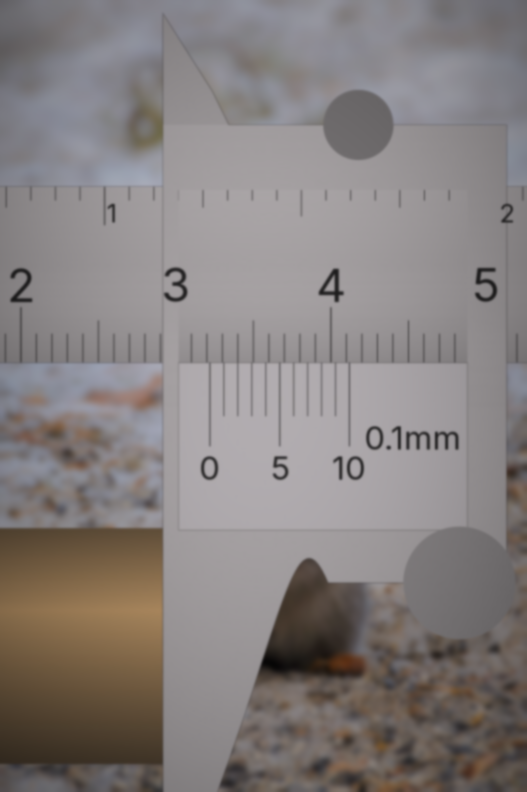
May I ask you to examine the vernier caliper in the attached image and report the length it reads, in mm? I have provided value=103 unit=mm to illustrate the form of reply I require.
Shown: value=32.2 unit=mm
